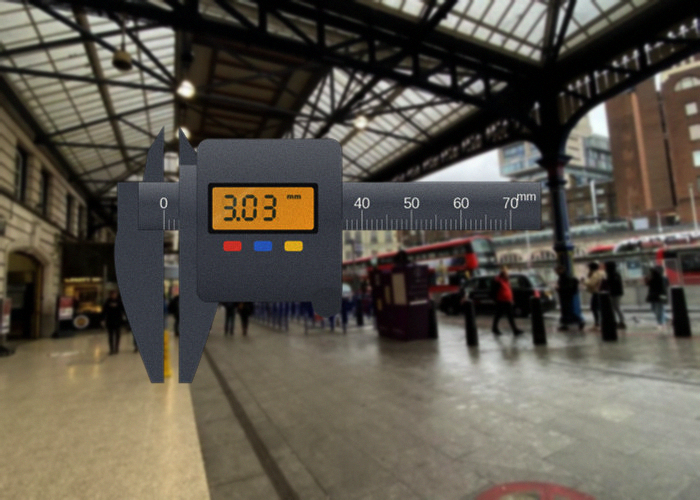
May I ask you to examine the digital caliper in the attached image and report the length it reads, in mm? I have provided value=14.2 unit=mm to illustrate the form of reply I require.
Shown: value=3.03 unit=mm
